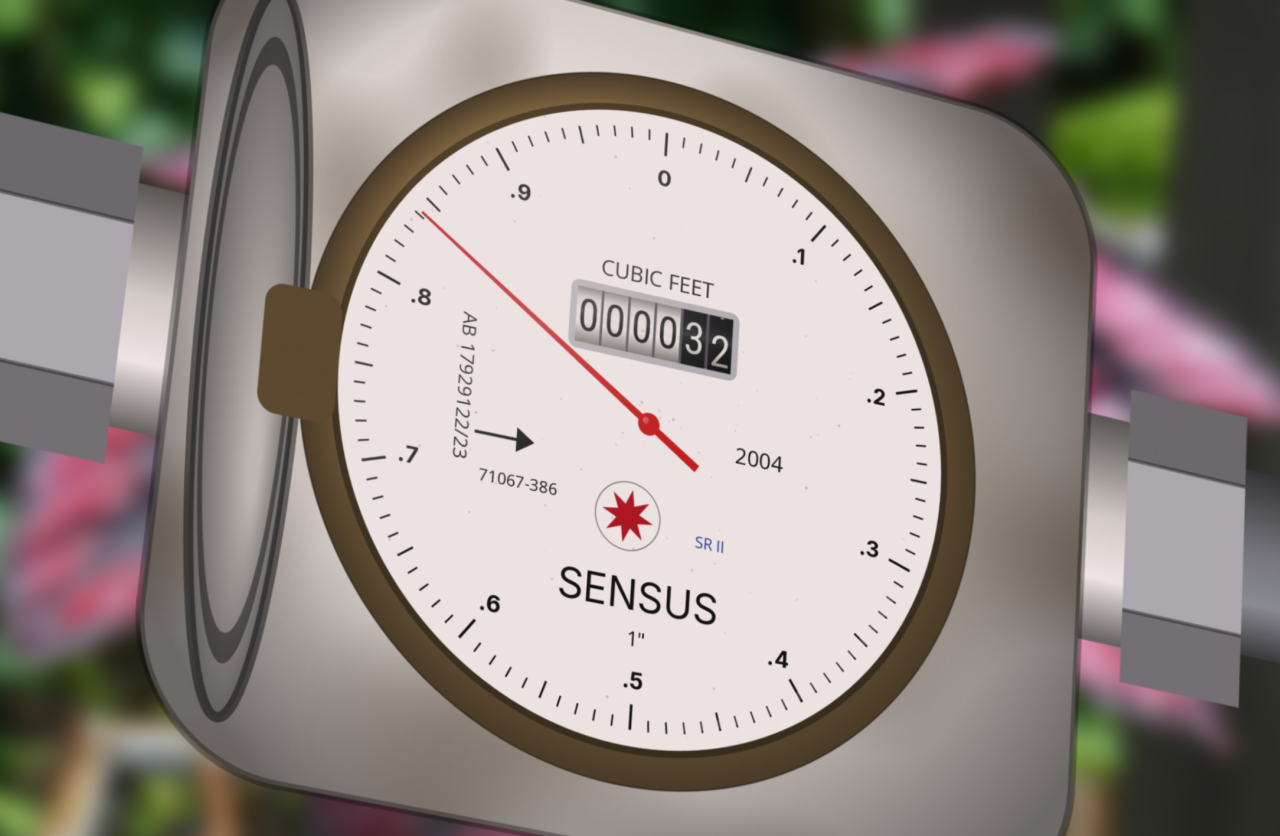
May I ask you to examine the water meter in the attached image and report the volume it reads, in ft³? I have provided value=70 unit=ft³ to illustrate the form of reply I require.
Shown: value=31.84 unit=ft³
